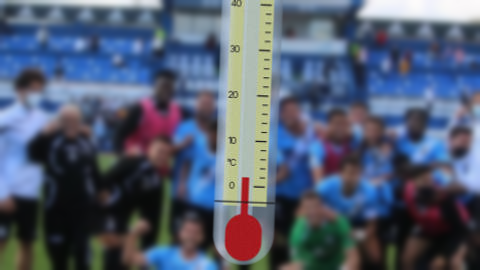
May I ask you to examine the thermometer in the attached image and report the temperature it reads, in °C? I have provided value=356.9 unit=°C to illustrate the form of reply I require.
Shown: value=2 unit=°C
